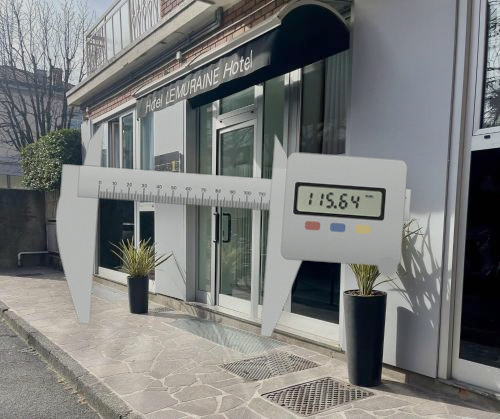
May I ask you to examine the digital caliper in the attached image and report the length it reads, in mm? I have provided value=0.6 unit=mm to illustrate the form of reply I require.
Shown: value=115.64 unit=mm
